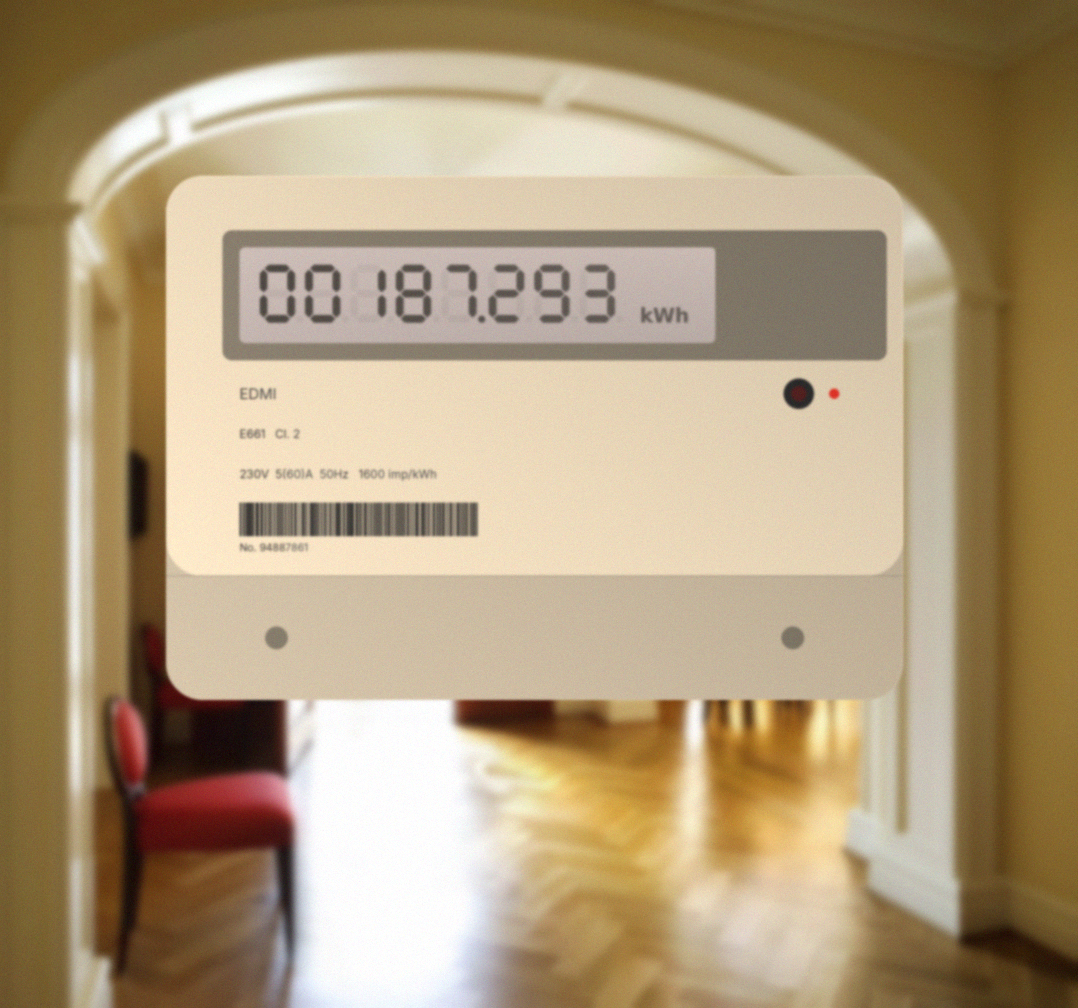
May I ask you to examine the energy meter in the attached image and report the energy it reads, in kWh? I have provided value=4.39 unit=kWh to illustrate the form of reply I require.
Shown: value=187.293 unit=kWh
